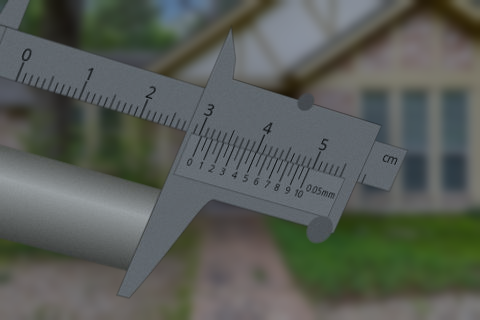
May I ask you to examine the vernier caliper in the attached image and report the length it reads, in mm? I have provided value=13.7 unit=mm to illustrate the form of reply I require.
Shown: value=30.4 unit=mm
